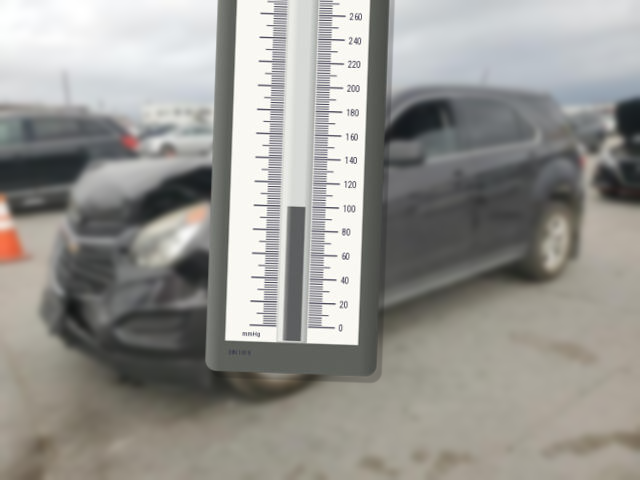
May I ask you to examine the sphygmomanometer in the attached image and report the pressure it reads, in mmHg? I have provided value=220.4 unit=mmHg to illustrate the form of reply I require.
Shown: value=100 unit=mmHg
